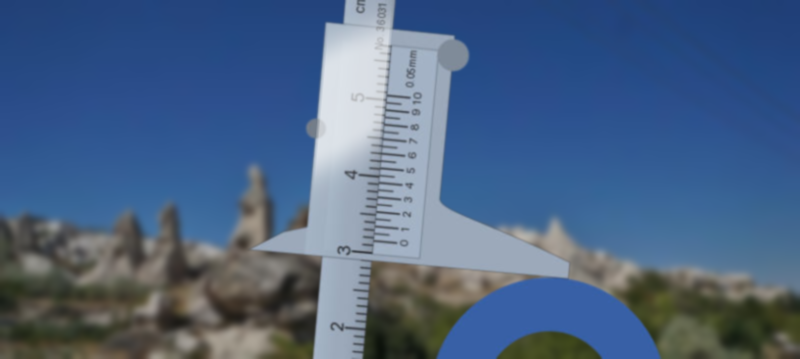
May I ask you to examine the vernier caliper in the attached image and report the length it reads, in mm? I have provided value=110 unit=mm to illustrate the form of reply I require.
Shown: value=31.6 unit=mm
